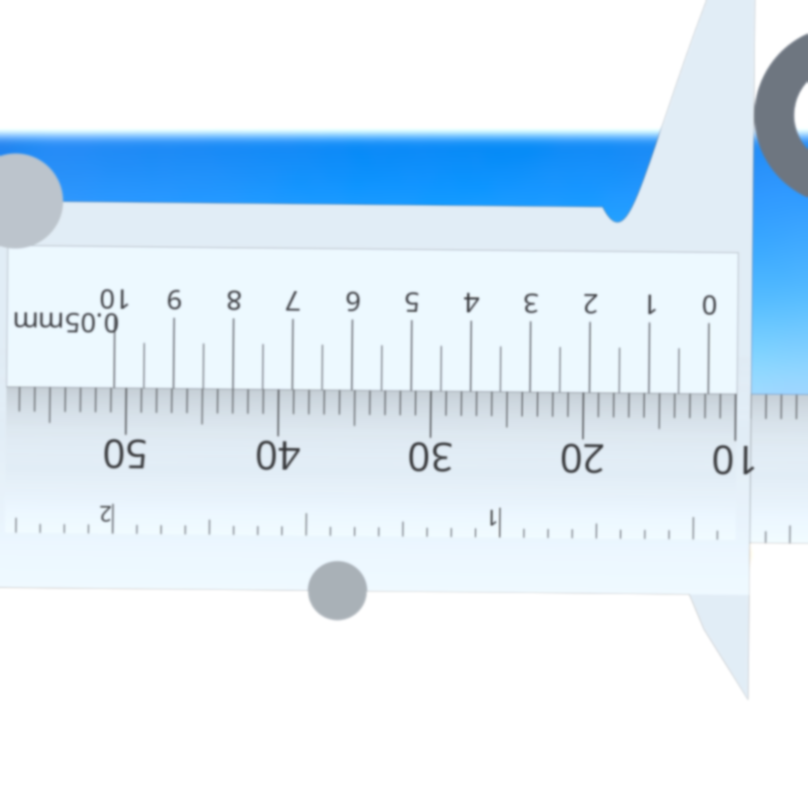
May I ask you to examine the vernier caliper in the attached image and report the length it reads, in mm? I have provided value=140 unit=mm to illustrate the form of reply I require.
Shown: value=11.8 unit=mm
